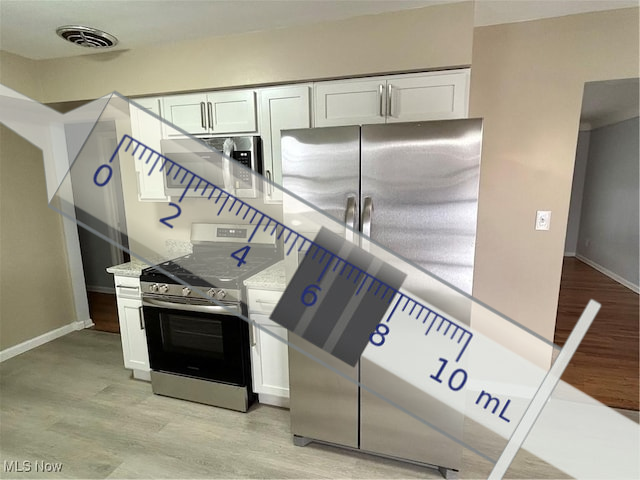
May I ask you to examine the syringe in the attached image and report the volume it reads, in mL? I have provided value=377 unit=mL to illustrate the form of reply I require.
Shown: value=5.4 unit=mL
